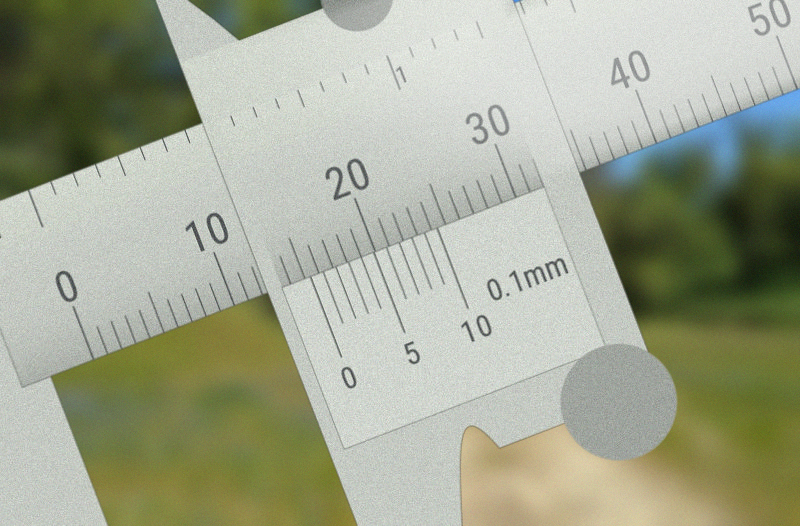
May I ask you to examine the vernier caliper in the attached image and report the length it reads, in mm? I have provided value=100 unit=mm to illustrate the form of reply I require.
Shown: value=15.4 unit=mm
